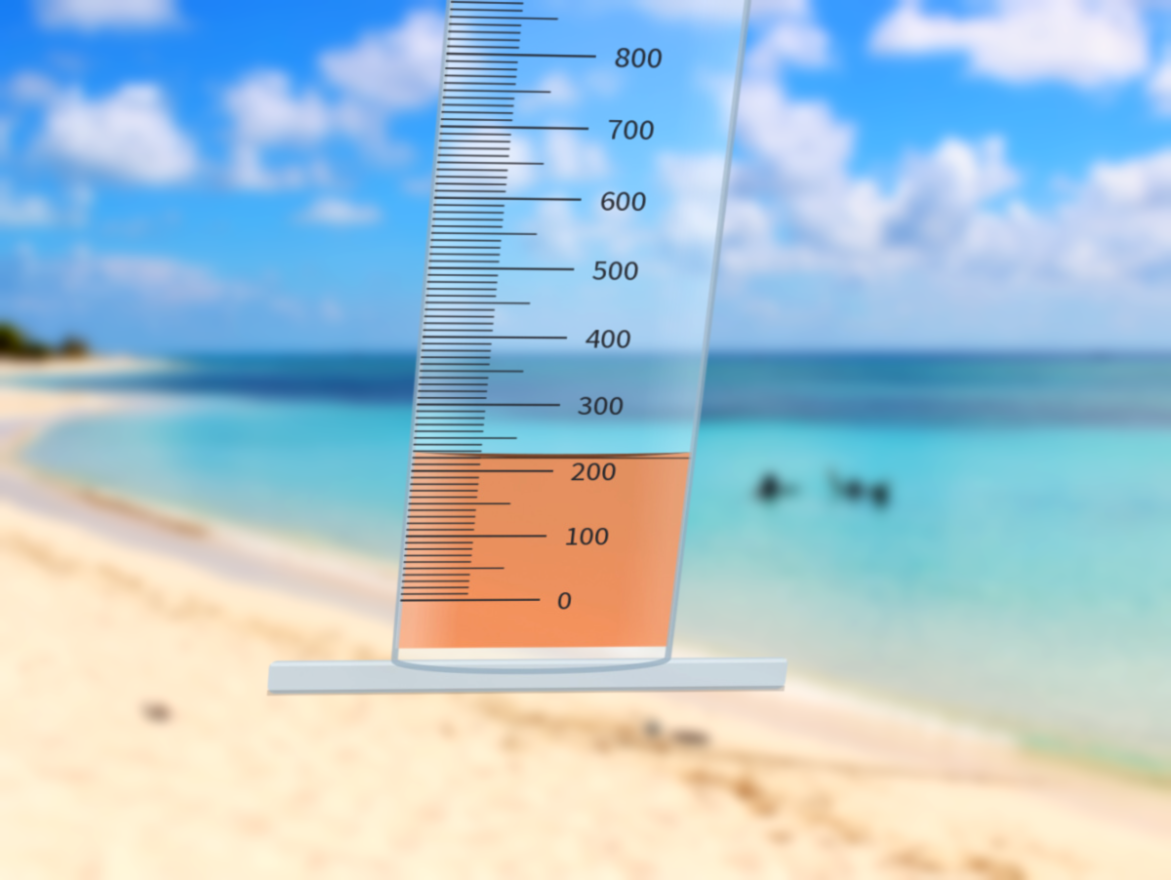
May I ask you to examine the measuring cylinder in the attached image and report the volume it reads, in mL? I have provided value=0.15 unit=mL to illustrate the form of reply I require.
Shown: value=220 unit=mL
